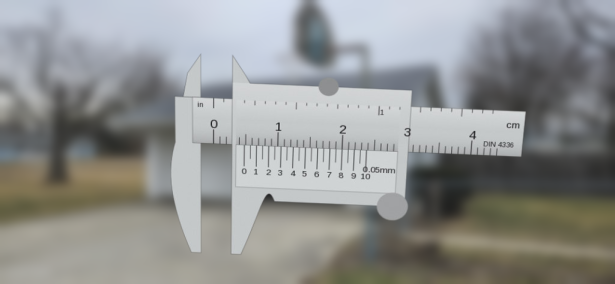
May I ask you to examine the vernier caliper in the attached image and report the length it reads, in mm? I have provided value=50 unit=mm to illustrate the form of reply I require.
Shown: value=4.8 unit=mm
